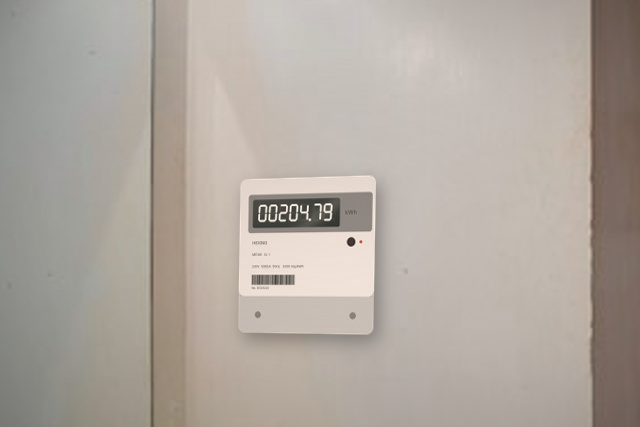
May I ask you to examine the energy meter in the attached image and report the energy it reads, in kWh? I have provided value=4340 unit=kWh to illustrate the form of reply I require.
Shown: value=204.79 unit=kWh
